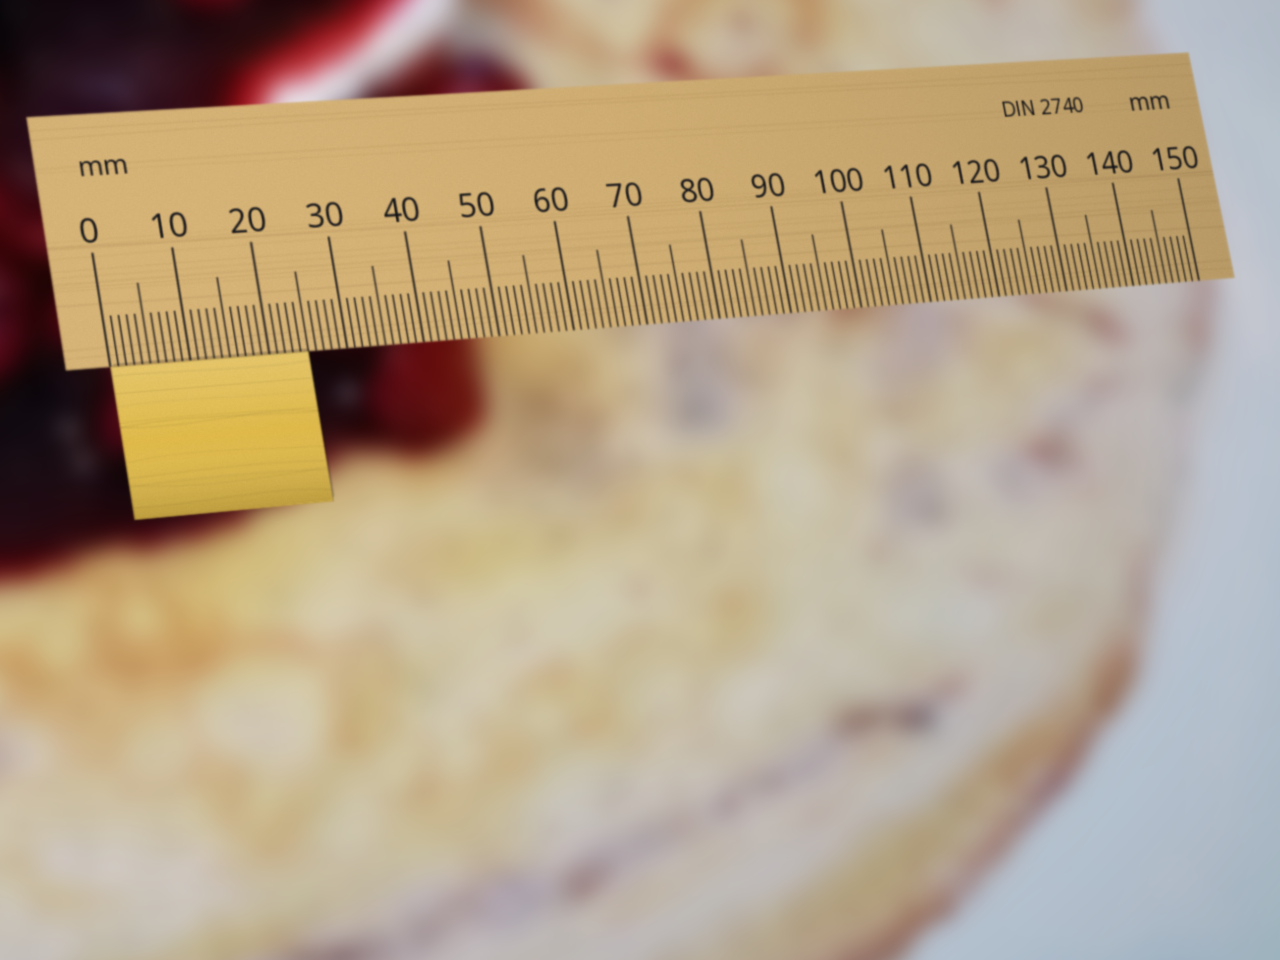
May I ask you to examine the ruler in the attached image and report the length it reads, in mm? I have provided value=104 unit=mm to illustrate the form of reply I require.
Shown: value=25 unit=mm
